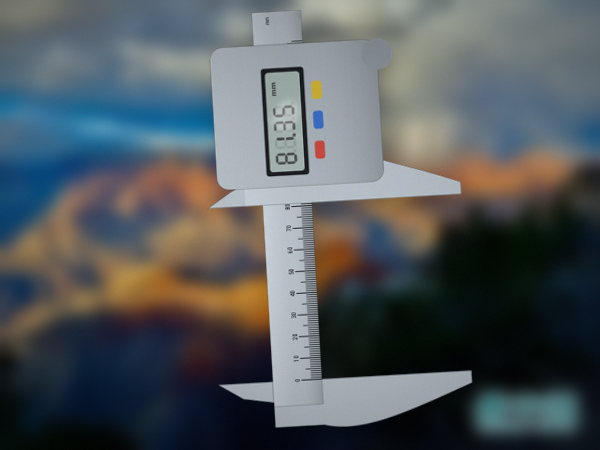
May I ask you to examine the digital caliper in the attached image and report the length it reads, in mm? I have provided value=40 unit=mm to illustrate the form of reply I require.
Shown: value=81.35 unit=mm
